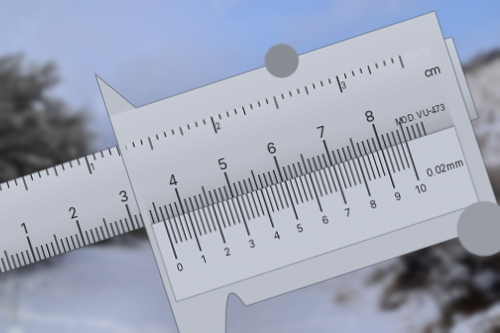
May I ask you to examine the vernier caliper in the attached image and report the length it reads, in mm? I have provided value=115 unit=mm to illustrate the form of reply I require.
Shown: value=36.0 unit=mm
